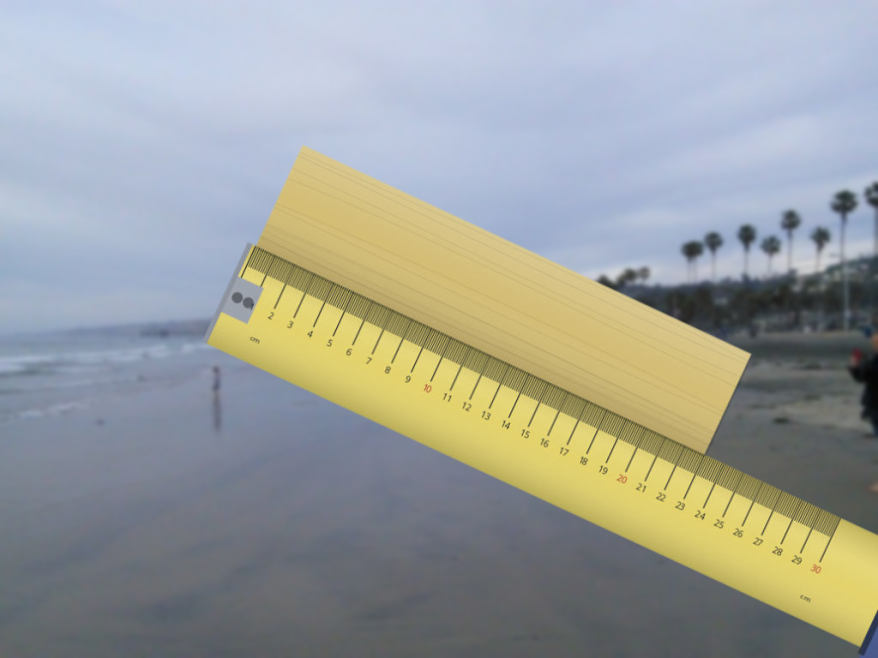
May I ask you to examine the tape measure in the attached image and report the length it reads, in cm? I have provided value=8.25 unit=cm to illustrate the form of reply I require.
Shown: value=23 unit=cm
